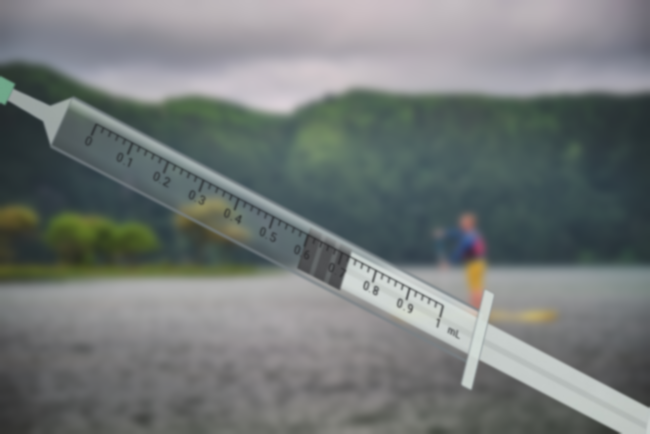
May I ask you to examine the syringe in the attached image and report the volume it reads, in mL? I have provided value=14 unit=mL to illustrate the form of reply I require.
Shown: value=0.6 unit=mL
